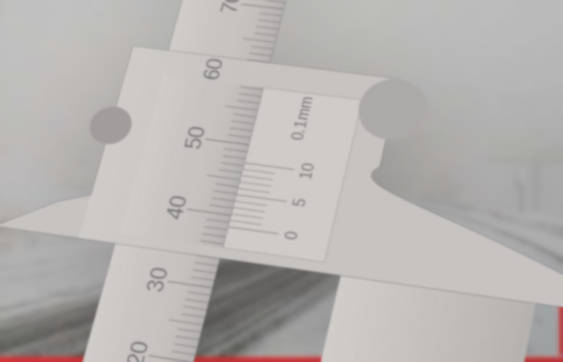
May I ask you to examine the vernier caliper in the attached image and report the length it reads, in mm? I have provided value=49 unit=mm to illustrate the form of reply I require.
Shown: value=38.4 unit=mm
